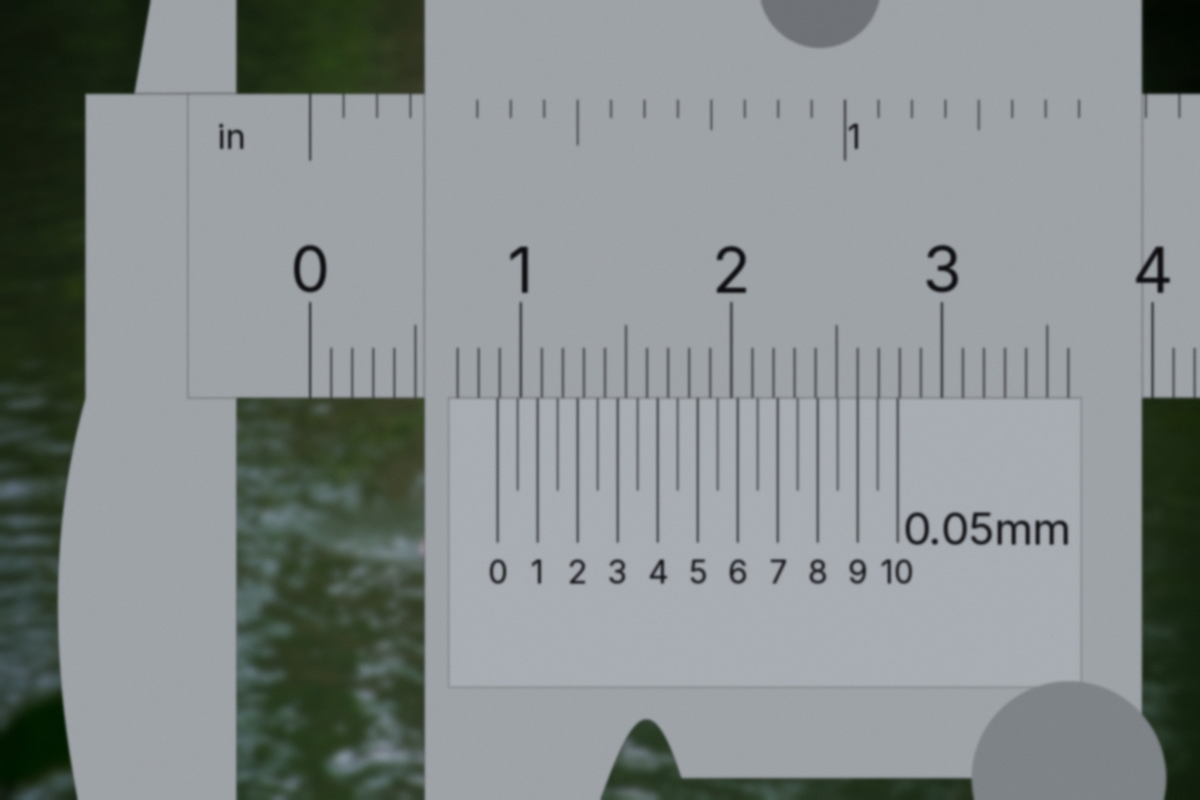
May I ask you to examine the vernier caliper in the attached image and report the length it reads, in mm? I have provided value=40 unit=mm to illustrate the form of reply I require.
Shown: value=8.9 unit=mm
